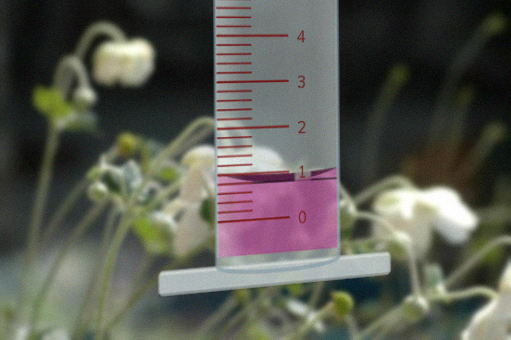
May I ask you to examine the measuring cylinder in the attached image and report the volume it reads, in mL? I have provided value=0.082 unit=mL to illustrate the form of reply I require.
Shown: value=0.8 unit=mL
